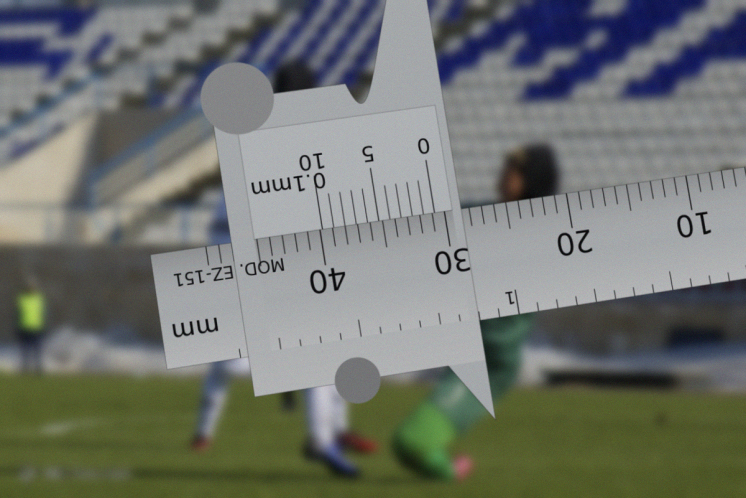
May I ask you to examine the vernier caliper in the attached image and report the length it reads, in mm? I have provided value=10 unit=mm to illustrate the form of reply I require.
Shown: value=30.8 unit=mm
